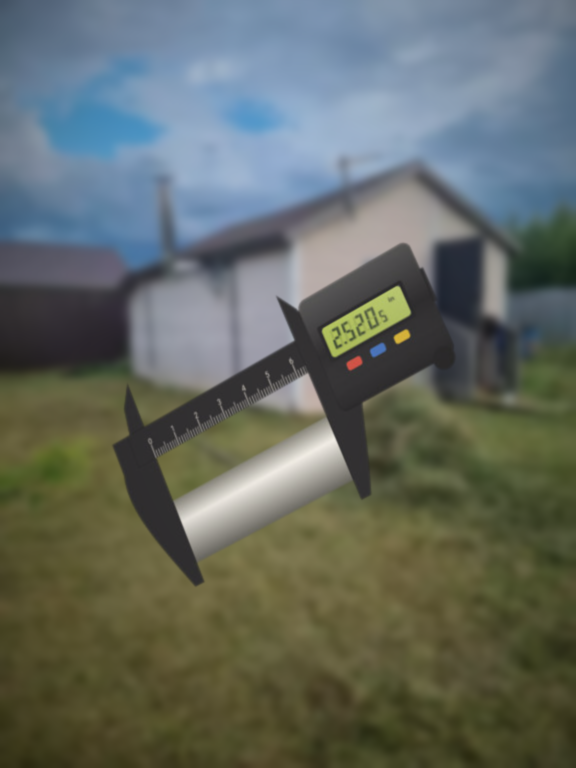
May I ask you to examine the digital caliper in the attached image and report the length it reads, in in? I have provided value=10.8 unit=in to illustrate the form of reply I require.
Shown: value=2.5205 unit=in
